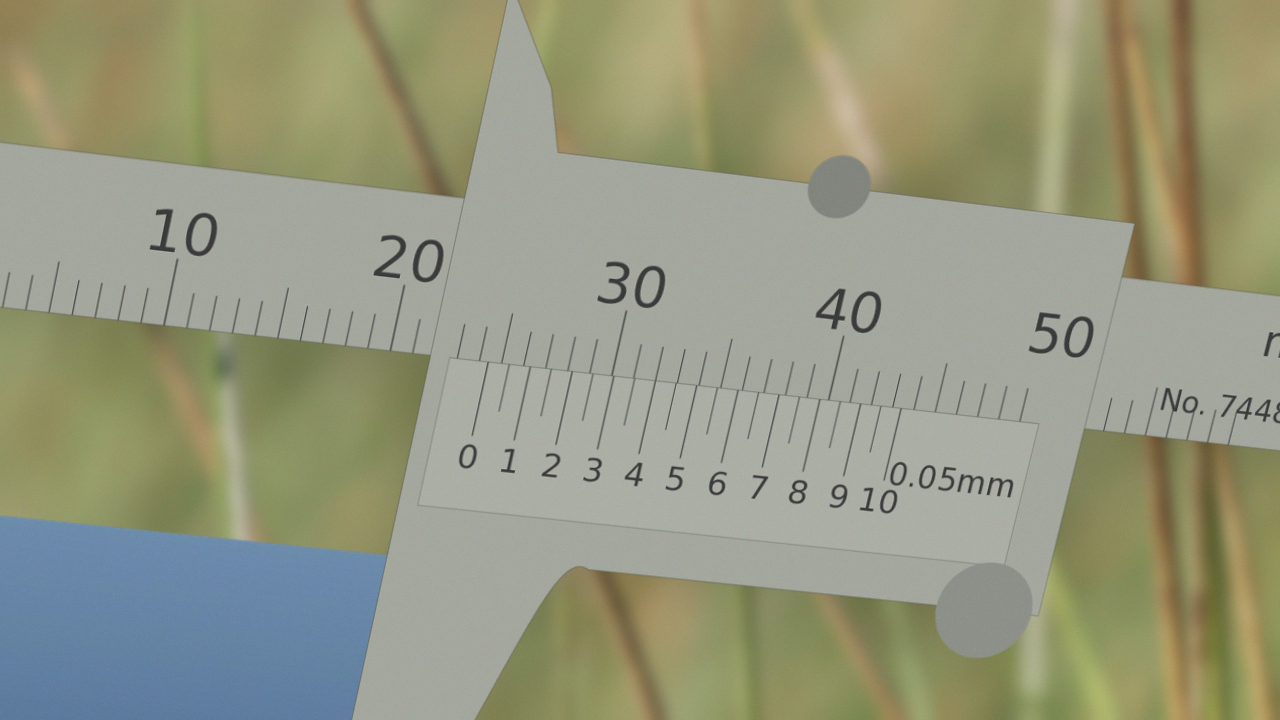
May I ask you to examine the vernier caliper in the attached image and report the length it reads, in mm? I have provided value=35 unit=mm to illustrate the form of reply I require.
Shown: value=24.4 unit=mm
